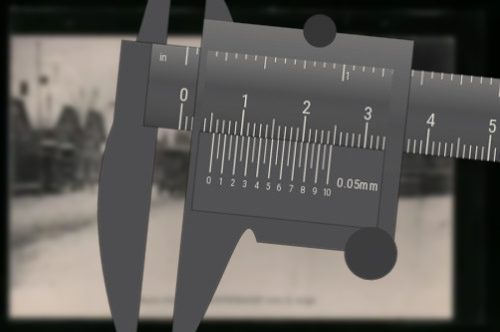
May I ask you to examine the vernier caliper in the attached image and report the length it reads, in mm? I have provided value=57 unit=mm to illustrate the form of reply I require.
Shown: value=5.6 unit=mm
